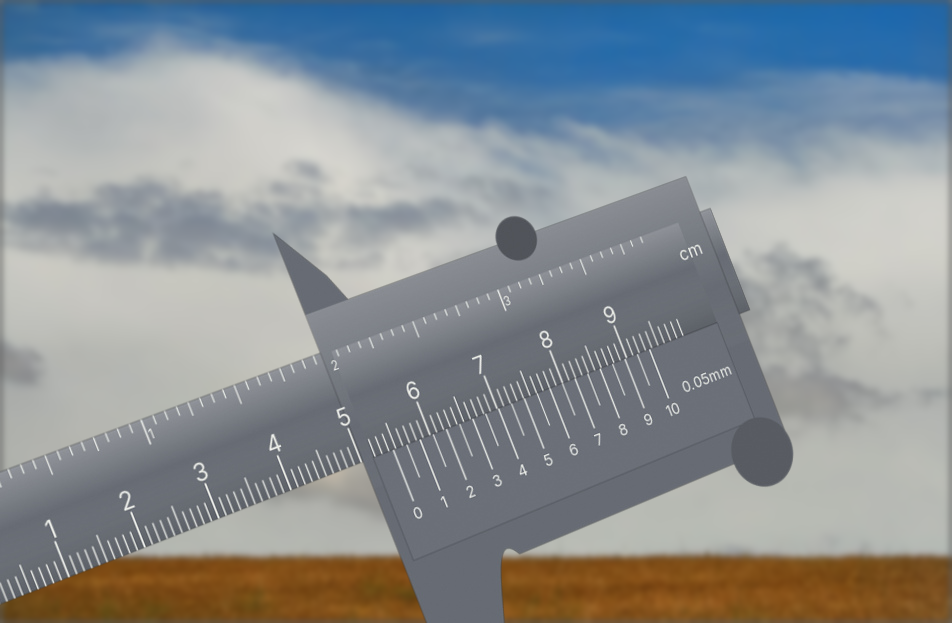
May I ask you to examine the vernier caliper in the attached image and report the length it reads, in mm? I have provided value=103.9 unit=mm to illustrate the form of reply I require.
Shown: value=54.6 unit=mm
